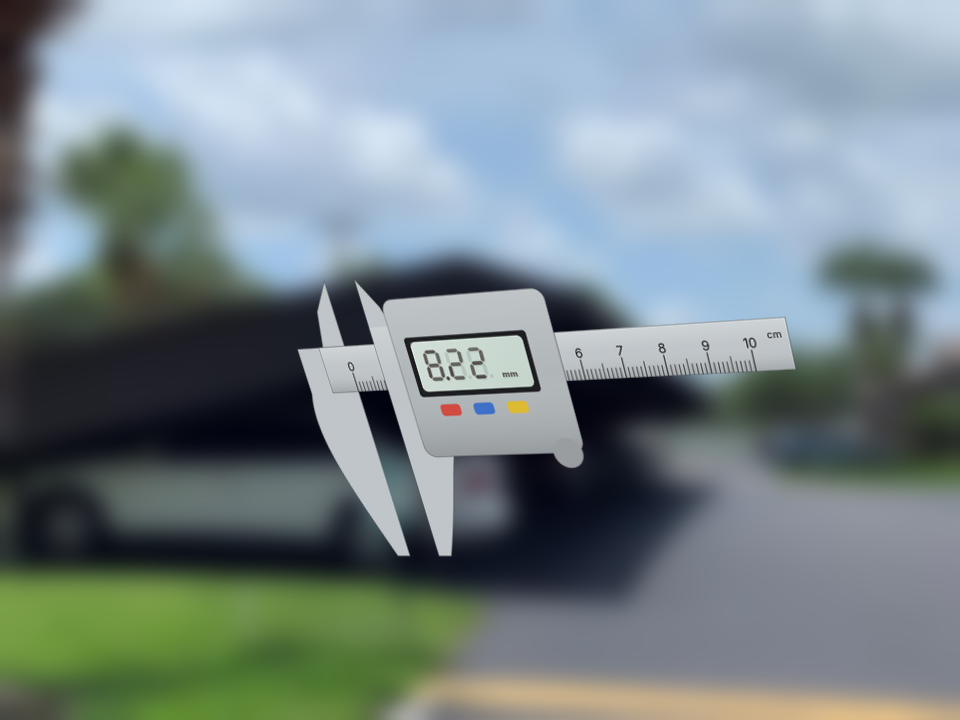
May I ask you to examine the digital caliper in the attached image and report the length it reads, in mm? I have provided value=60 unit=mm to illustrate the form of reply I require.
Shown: value=8.22 unit=mm
